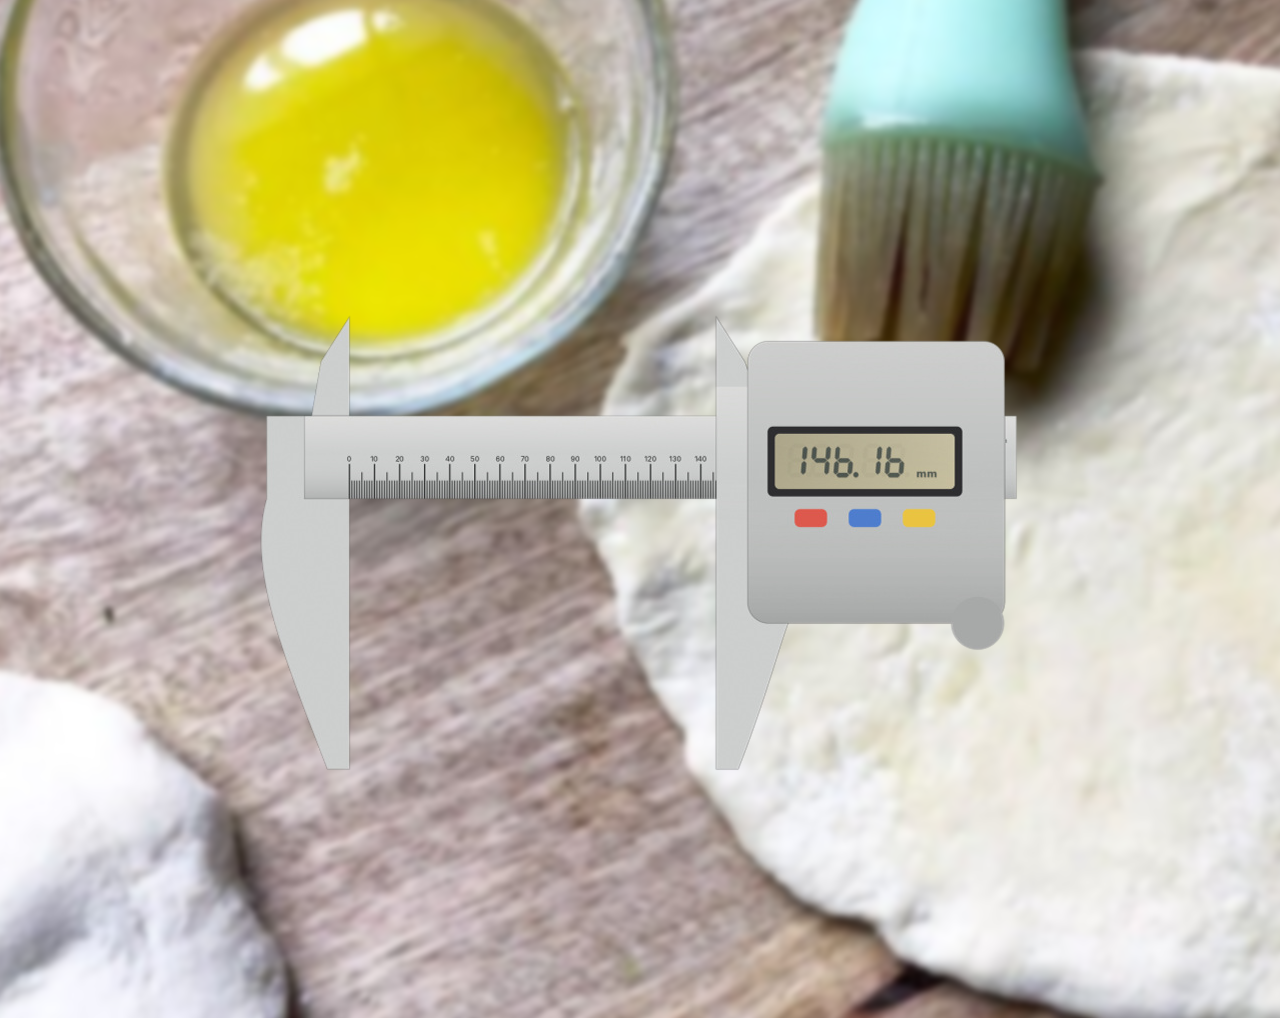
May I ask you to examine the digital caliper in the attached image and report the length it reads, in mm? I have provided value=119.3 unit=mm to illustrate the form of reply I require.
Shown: value=146.16 unit=mm
